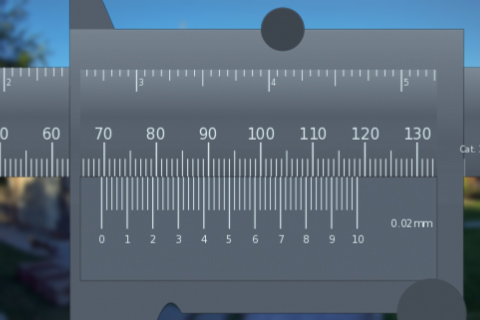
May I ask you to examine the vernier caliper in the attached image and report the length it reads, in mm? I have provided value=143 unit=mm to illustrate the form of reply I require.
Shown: value=69.5 unit=mm
